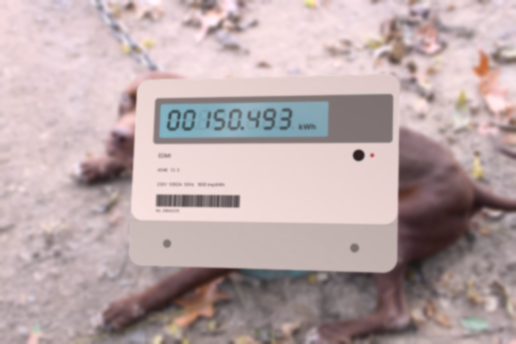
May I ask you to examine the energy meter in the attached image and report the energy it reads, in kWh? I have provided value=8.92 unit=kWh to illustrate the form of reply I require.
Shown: value=150.493 unit=kWh
